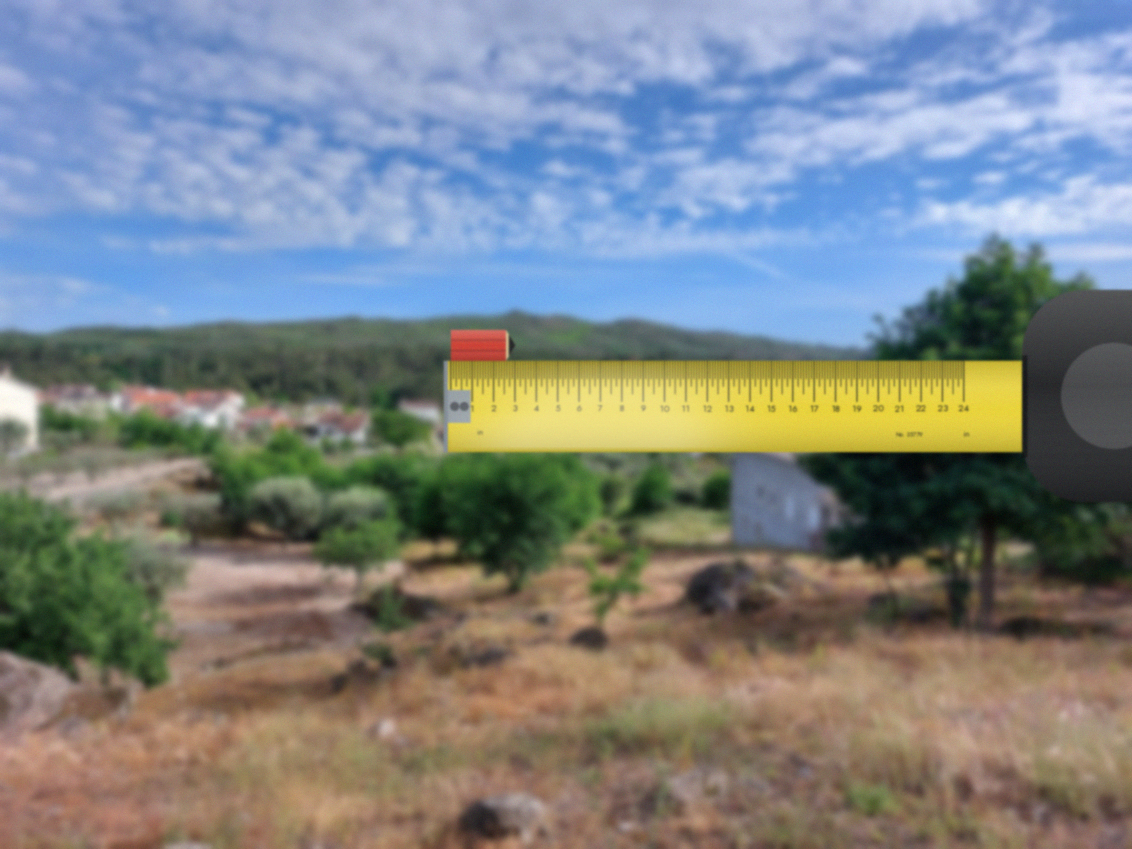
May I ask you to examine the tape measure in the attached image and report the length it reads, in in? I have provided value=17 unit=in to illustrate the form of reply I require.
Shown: value=3 unit=in
